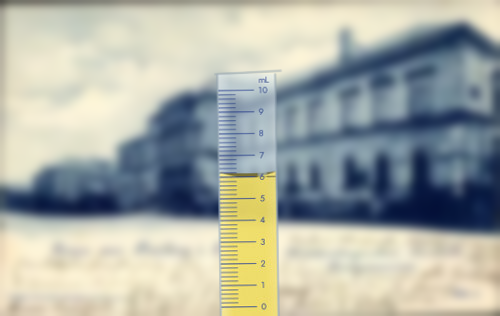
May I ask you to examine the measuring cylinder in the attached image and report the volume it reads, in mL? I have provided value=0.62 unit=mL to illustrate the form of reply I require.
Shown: value=6 unit=mL
